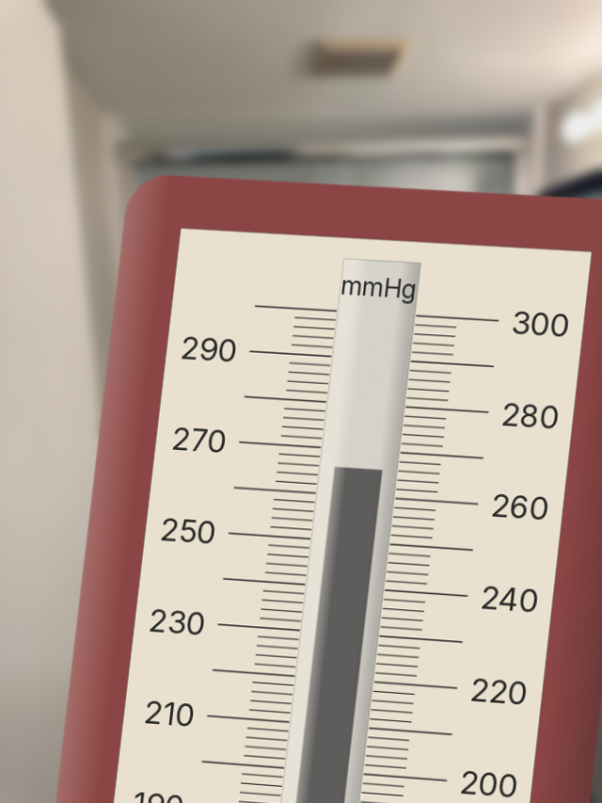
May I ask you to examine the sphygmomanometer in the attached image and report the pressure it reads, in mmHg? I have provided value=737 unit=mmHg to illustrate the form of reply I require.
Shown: value=266 unit=mmHg
